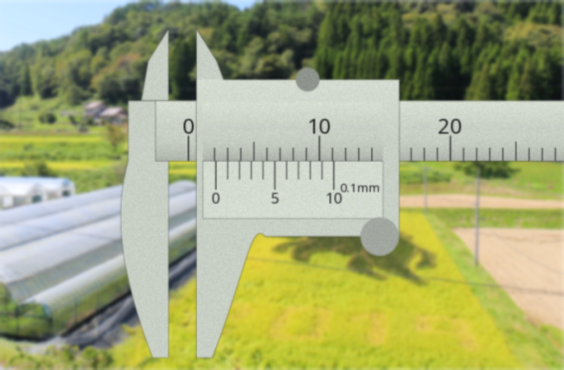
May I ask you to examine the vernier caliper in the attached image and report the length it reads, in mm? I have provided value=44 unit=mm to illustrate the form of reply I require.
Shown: value=2.1 unit=mm
